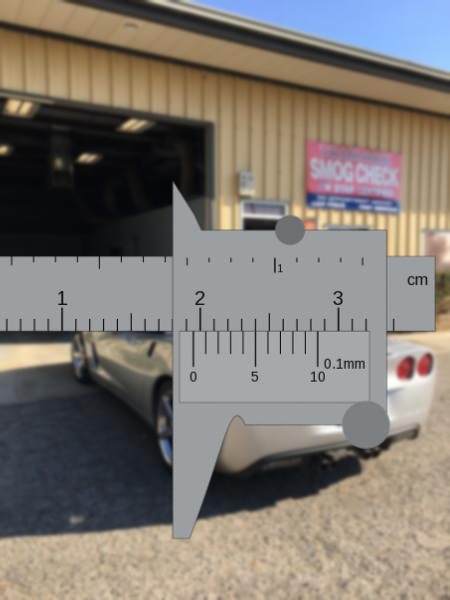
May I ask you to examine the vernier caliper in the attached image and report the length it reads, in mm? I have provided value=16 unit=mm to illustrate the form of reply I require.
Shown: value=19.5 unit=mm
